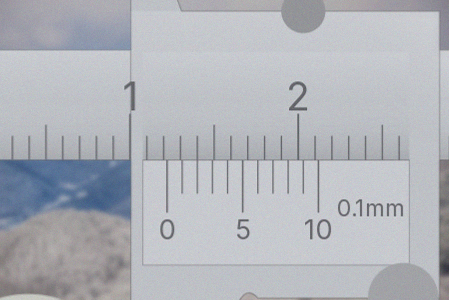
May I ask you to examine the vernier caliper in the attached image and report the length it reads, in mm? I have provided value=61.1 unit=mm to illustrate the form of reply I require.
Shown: value=12.2 unit=mm
